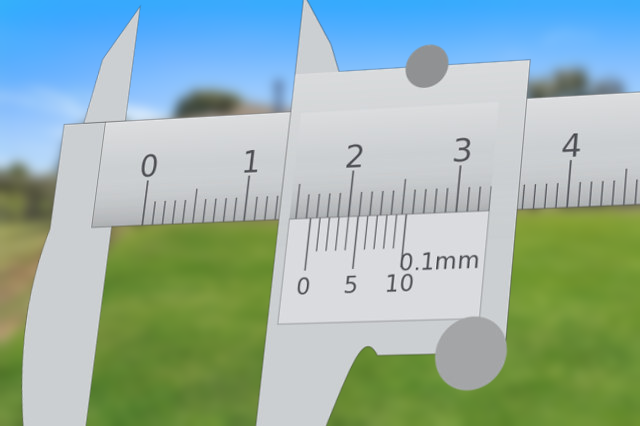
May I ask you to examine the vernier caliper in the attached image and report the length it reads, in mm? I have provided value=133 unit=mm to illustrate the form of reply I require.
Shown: value=16.4 unit=mm
